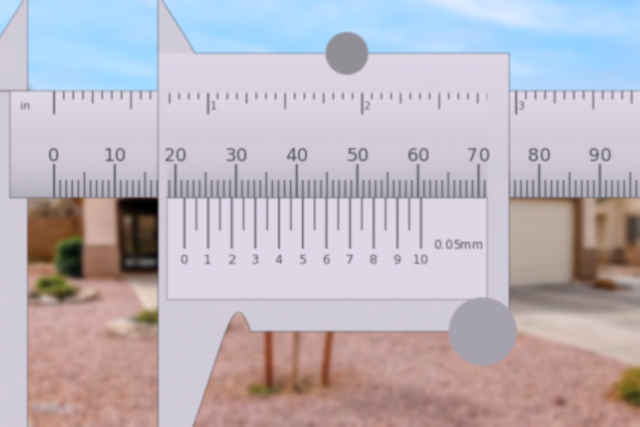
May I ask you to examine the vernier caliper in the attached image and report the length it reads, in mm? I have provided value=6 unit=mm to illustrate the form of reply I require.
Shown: value=21.5 unit=mm
